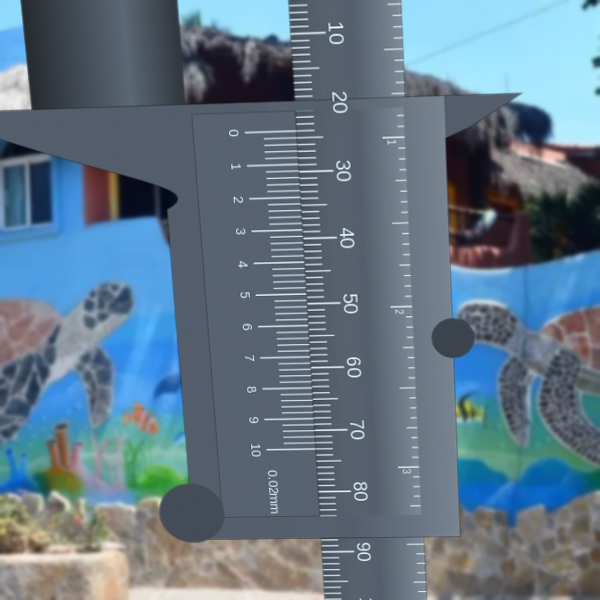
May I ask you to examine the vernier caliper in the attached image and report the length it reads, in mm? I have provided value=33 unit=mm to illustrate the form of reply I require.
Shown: value=24.0 unit=mm
